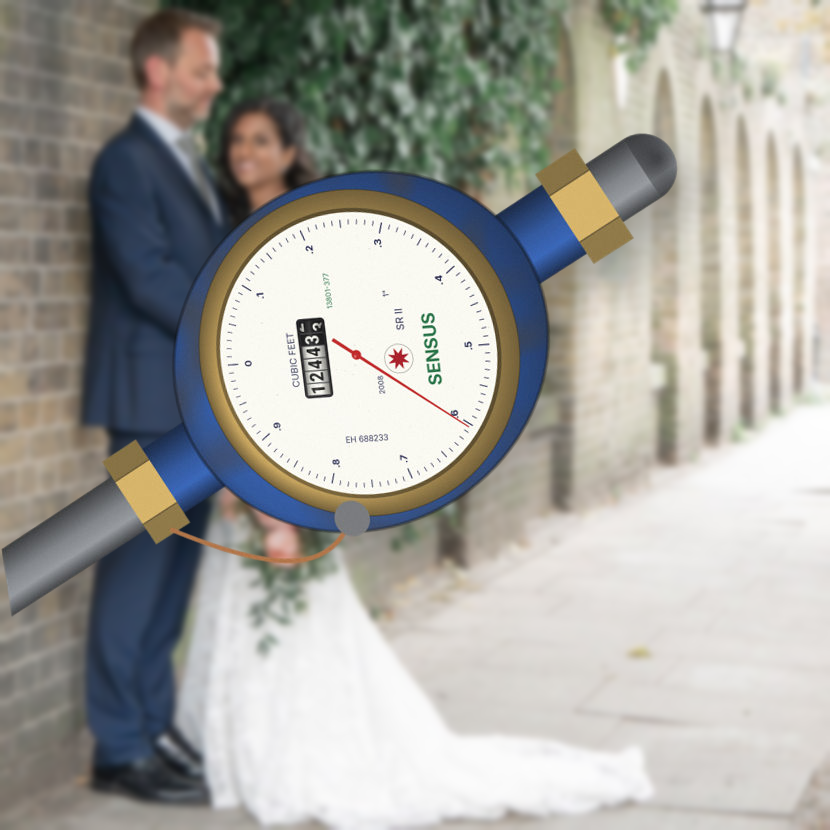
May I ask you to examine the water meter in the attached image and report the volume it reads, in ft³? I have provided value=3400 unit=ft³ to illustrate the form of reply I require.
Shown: value=124432.60 unit=ft³
